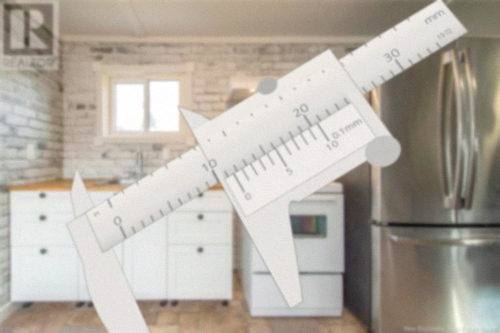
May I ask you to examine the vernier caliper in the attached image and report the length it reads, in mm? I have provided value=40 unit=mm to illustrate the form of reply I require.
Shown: value=11.6 unit=mm
